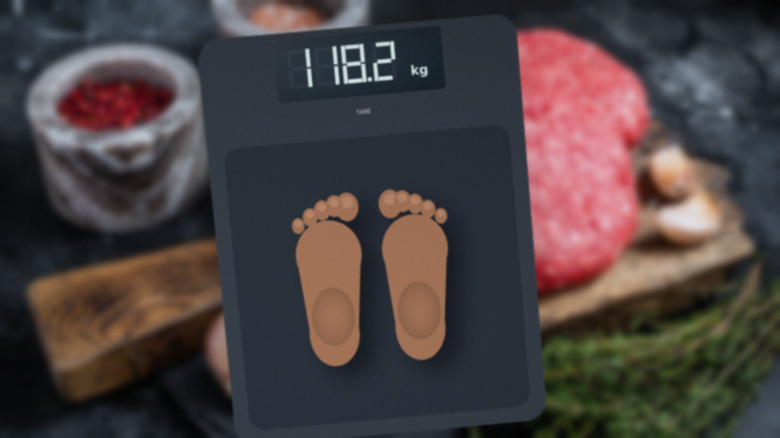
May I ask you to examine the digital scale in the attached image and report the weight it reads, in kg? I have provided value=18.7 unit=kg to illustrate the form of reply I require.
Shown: value=118.2 unit=kg
